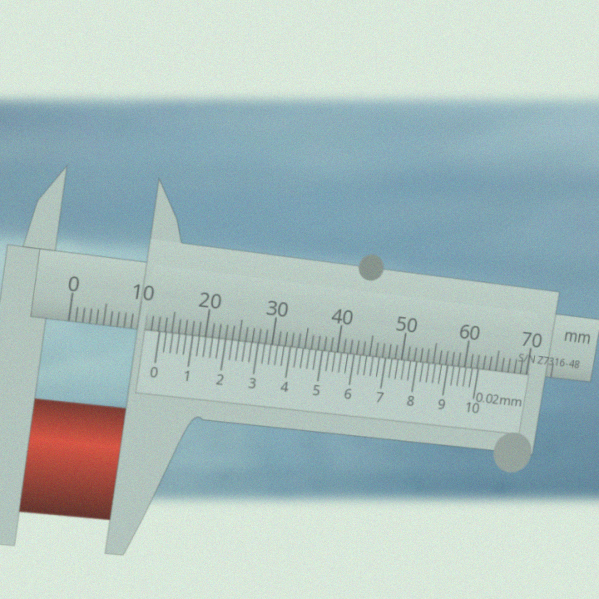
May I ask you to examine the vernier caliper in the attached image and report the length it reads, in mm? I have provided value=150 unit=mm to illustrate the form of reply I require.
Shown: value=13.2 unit=mm
